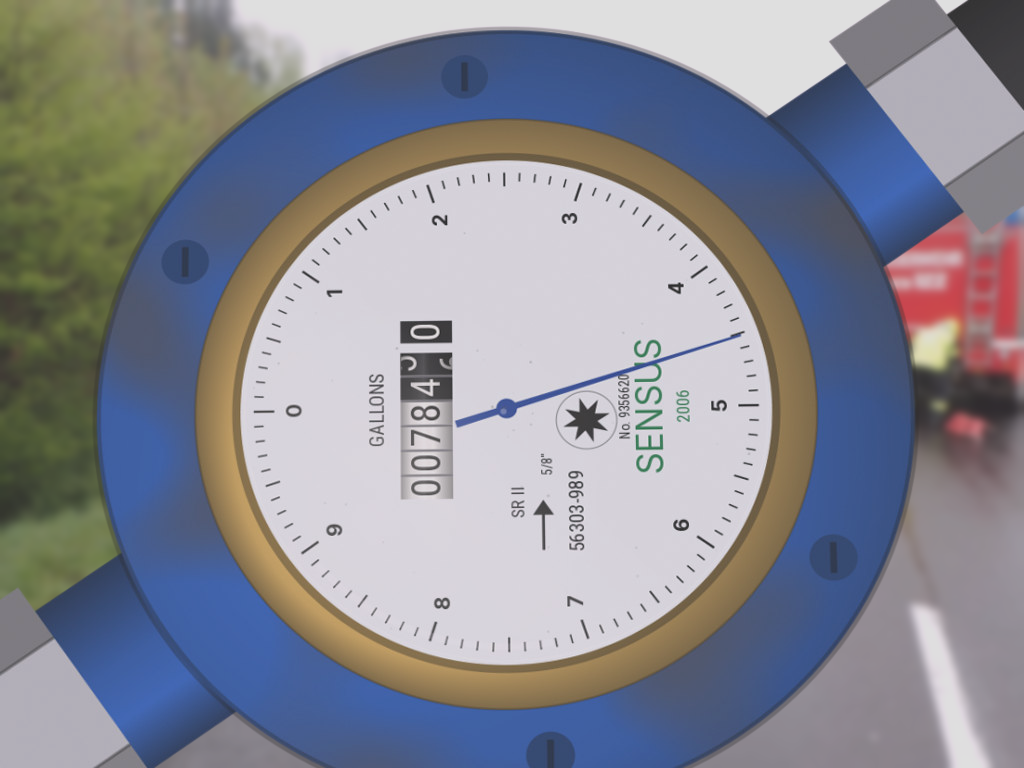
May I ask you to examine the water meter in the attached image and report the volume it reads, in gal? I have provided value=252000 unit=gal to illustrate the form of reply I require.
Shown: value=78454.5 unit=gal
